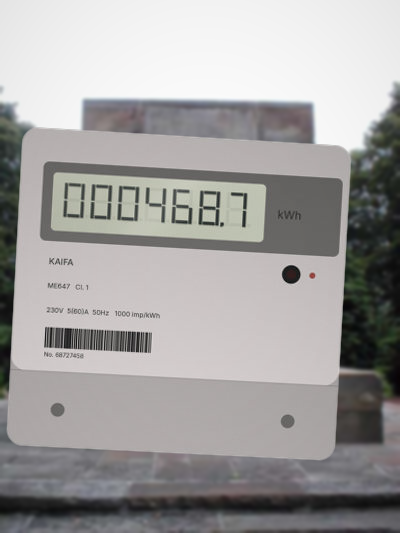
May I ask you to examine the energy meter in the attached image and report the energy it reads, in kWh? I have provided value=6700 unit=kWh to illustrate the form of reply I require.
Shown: value=468.7 unit=kWh
